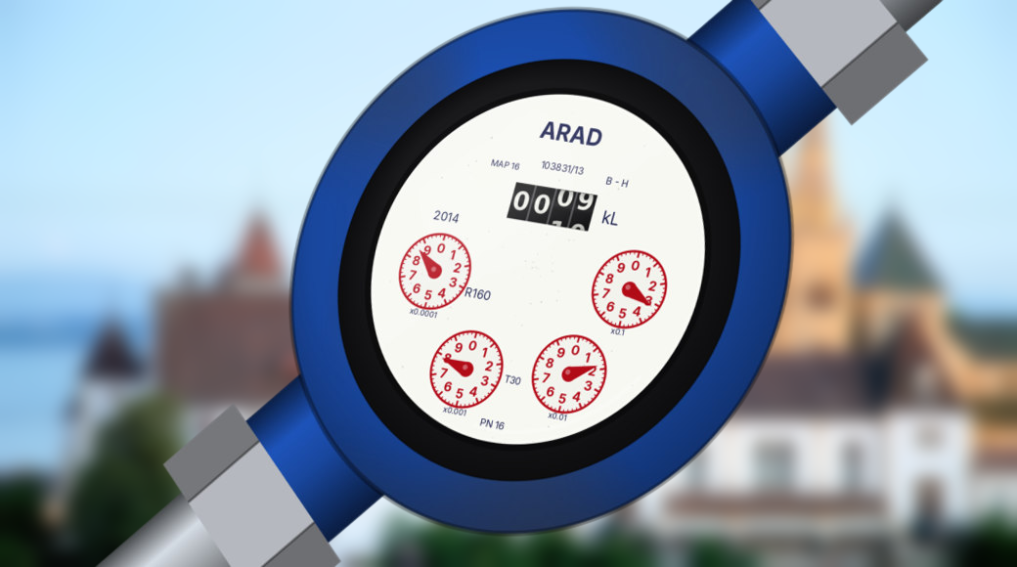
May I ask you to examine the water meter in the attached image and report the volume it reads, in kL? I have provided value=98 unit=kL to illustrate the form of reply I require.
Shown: value=9.3178 unit=kL
